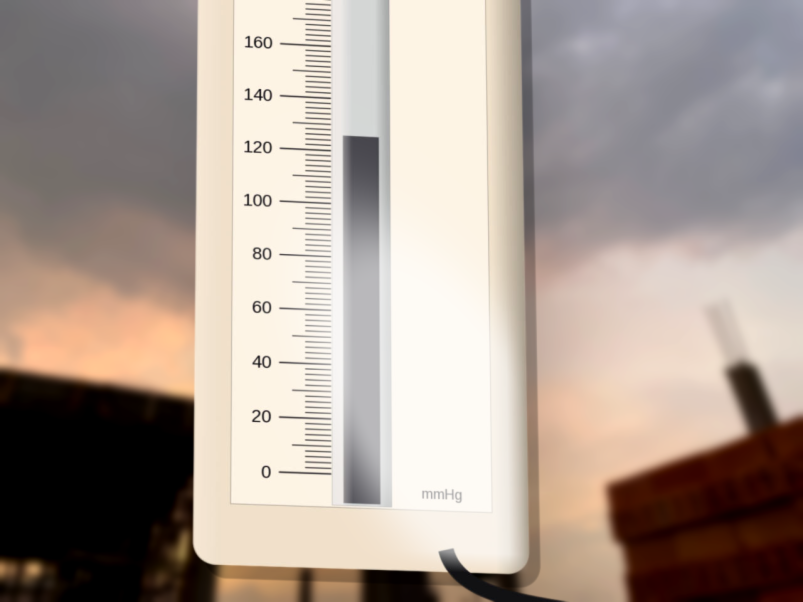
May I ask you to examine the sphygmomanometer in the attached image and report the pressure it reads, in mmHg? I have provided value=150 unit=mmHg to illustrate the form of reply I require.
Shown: value=126 unit=mmHg
